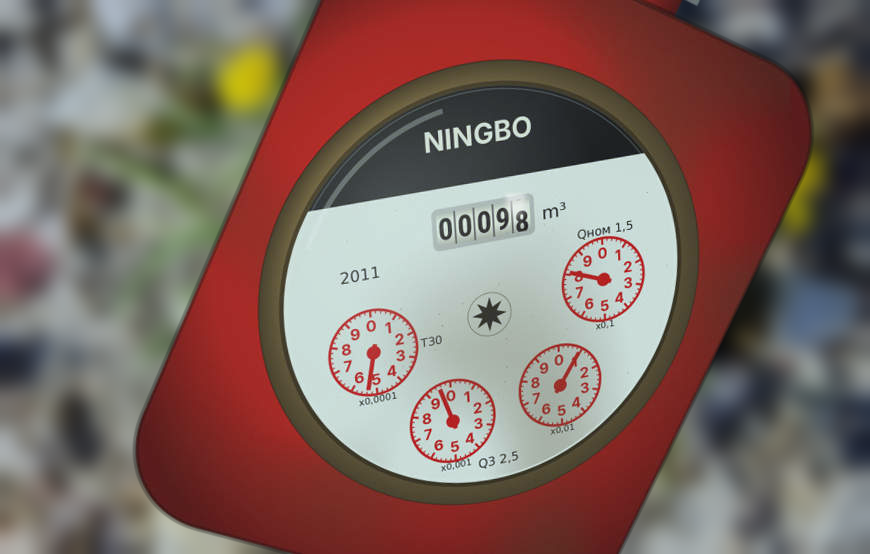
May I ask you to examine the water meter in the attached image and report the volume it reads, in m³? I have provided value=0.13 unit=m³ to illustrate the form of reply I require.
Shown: value=97.8095 unit=m³
